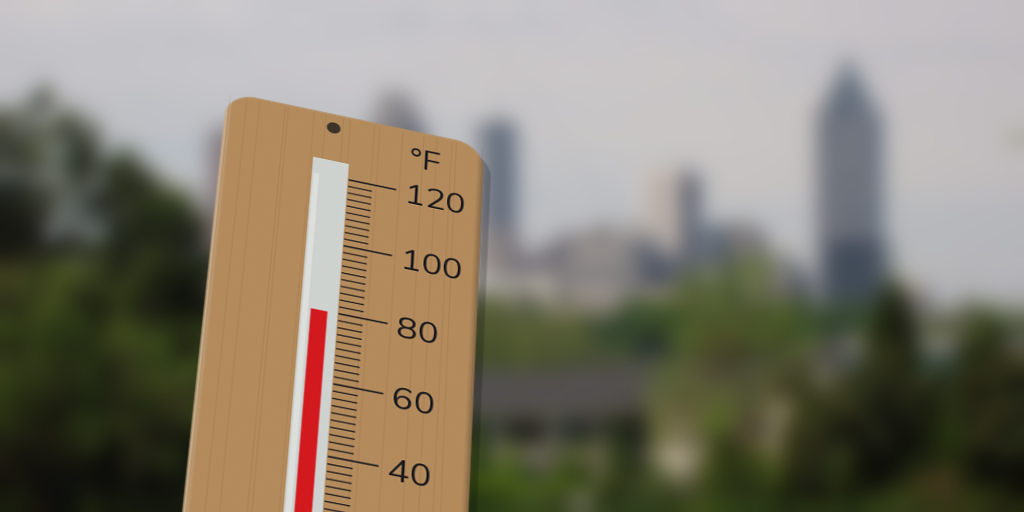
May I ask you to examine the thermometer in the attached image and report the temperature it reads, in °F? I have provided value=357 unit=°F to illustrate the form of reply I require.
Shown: value=80 unit=°F
